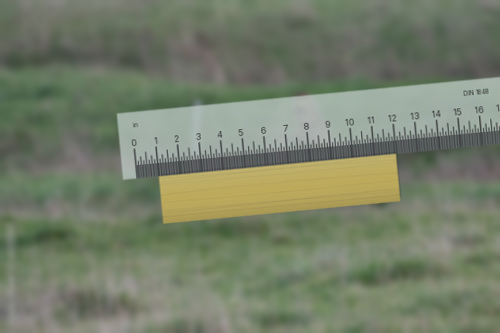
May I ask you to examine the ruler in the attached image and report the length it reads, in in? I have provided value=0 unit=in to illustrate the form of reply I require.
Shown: value=11 unit=in
